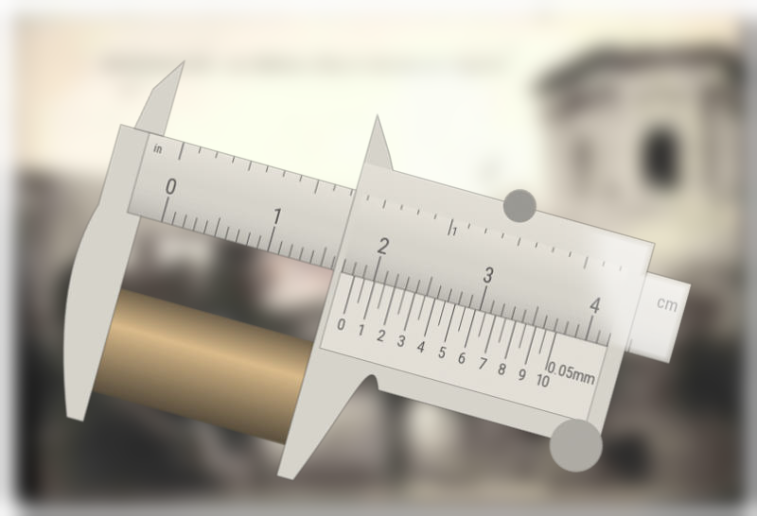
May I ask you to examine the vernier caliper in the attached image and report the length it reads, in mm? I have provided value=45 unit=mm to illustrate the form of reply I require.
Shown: value=18.2 unit=mm
